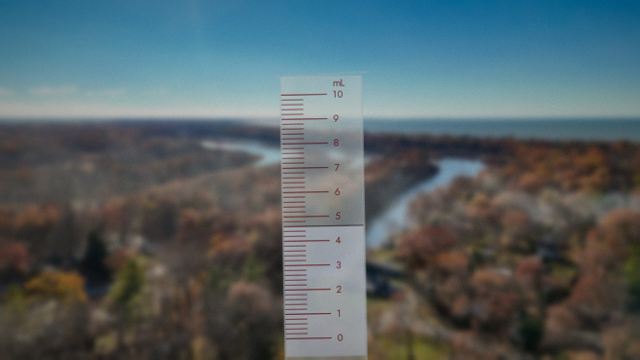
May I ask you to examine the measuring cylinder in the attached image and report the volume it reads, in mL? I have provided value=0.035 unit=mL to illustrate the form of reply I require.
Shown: value=4.6 unit=mL
